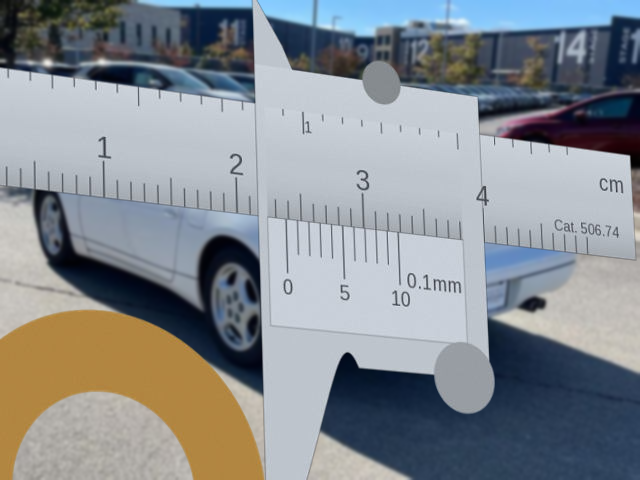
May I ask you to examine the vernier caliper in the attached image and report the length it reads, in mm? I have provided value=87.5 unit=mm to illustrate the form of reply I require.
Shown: value=23.8 unit=mm
